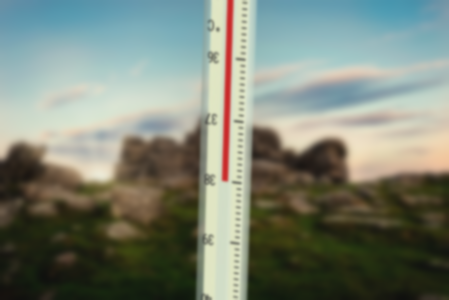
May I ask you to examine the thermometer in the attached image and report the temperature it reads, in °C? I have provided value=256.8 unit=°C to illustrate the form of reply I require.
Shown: value=38 unit=°C
